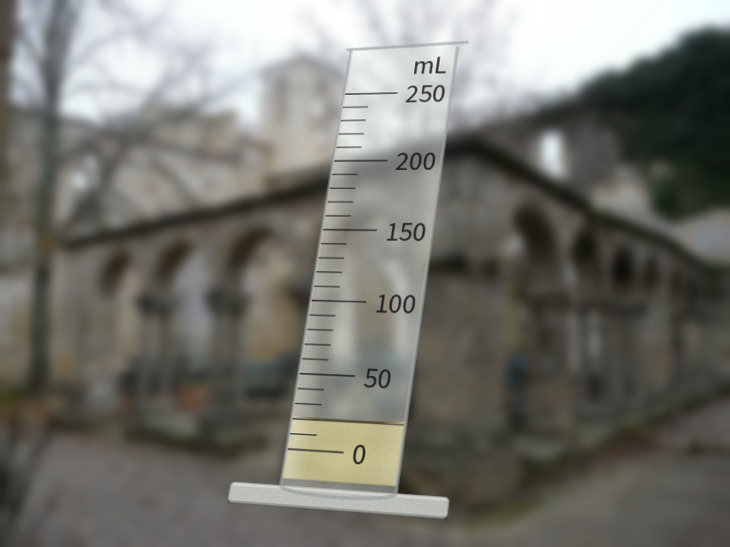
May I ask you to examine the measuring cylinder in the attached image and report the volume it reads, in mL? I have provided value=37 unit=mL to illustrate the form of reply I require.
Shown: value=20 unit=mL
